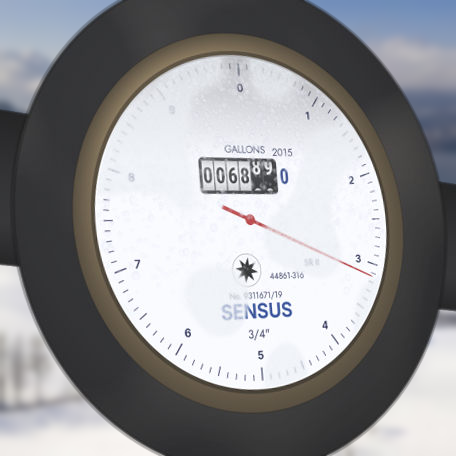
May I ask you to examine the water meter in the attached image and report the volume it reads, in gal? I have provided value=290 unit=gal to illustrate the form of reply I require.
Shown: value=68893.1 unit=gal
